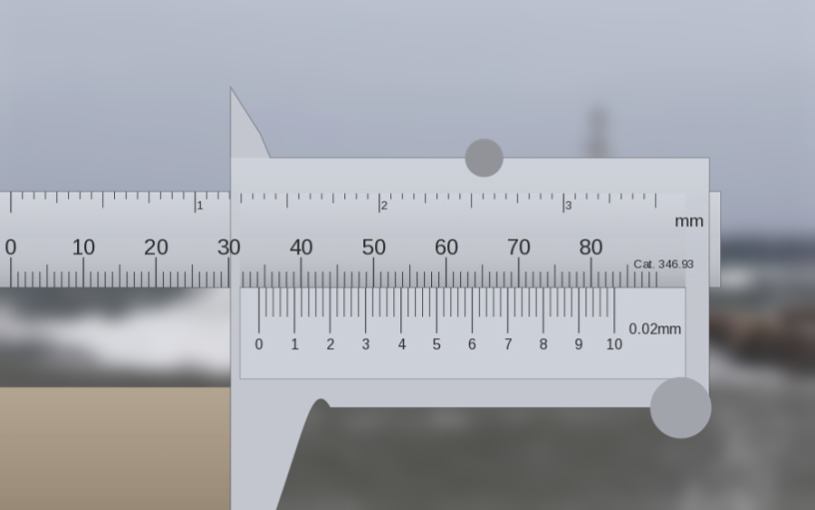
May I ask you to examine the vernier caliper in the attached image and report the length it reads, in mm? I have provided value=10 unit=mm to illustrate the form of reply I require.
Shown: value=34.2 unit=mm
